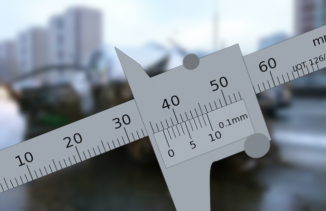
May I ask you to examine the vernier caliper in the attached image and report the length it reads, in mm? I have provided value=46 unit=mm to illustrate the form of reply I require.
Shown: value=36.8 unit=mm
